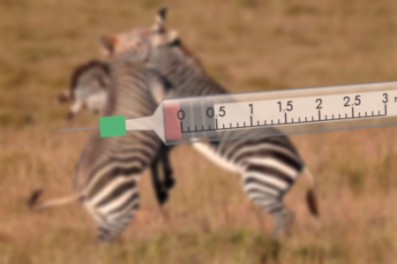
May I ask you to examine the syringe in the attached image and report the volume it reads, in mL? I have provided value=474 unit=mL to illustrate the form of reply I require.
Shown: value=0 unit=mL
